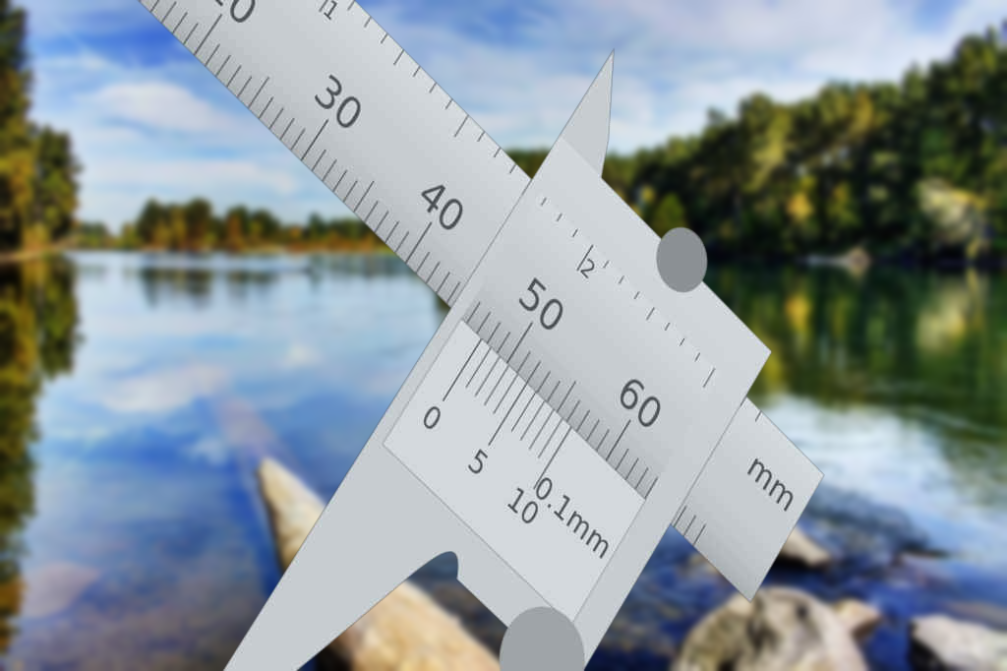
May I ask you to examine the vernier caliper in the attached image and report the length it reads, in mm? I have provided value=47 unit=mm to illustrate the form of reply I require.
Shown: value=47.5 unit=mm
